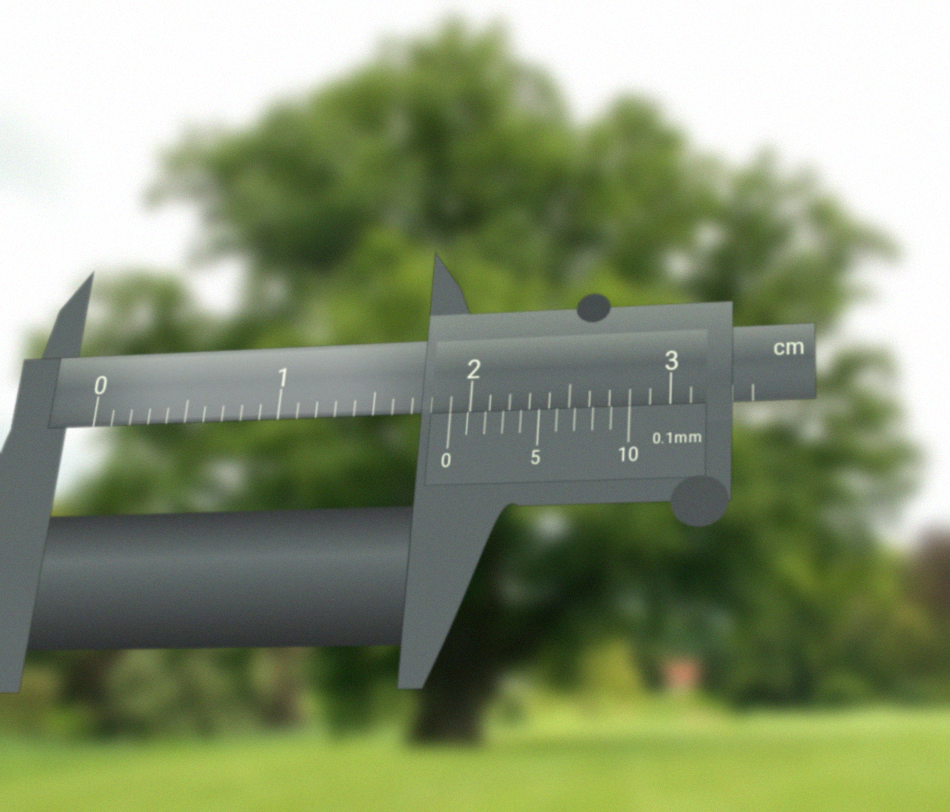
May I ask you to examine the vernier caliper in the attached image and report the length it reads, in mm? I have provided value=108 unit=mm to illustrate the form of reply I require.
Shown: value=19.0 unit=mm
